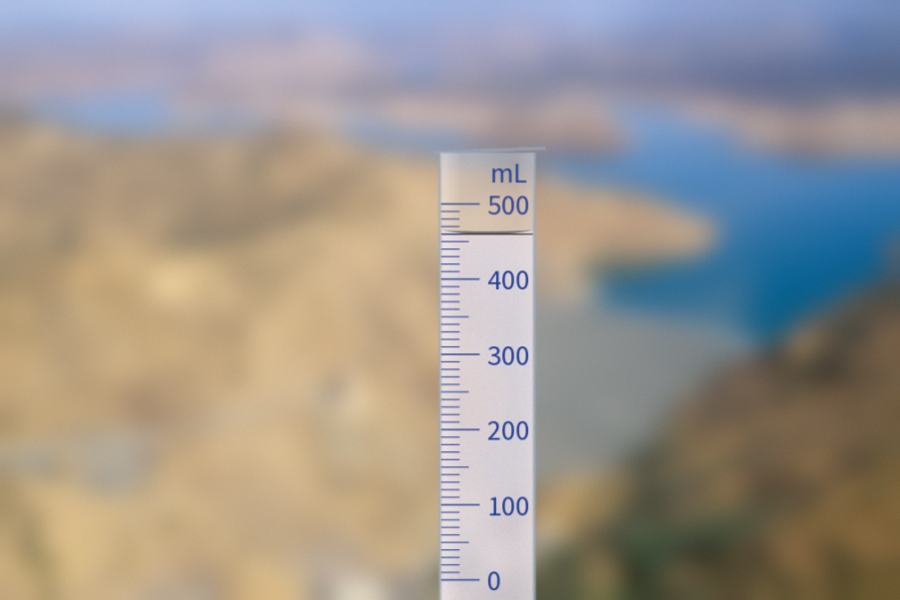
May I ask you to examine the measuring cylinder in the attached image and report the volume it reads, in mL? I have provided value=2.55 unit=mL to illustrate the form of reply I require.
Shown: value=460 unit=mL
